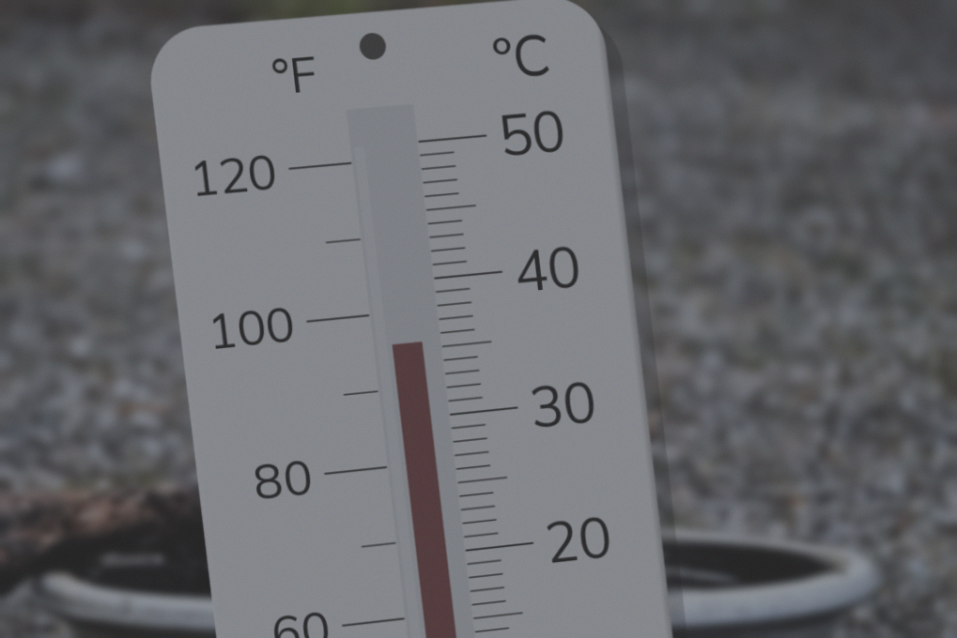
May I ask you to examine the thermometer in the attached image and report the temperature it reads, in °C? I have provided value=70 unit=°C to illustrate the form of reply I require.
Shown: value=35.5 unit=°C
